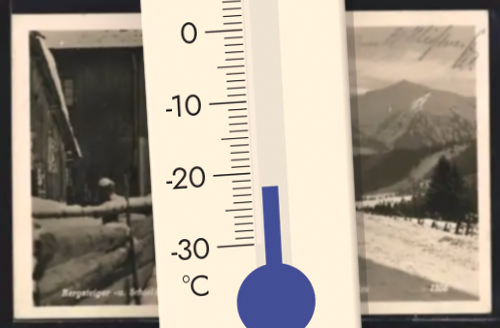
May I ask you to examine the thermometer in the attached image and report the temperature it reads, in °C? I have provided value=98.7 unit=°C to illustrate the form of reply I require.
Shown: value=-22 unit=°C
